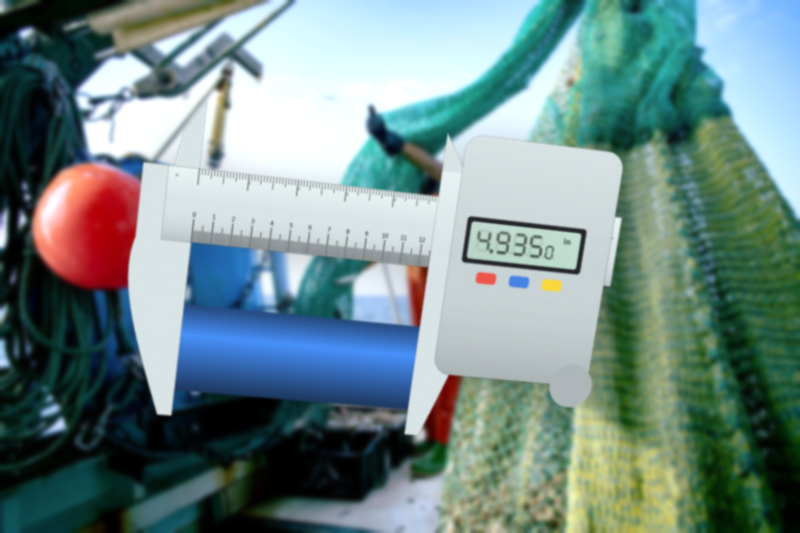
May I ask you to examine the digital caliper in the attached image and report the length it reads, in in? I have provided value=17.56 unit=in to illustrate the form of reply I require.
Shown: value=4.9350 unit=in
